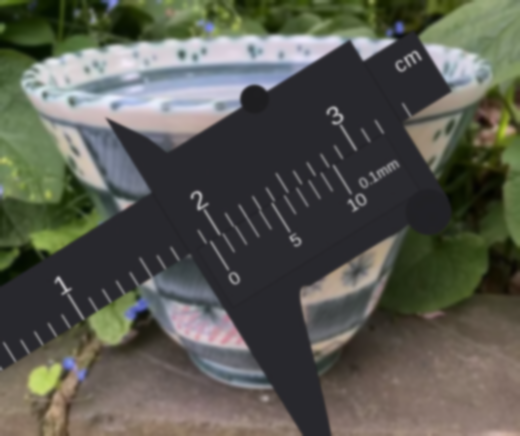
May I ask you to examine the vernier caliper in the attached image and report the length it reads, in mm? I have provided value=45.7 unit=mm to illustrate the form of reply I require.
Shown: value=19.3 unit=mm
